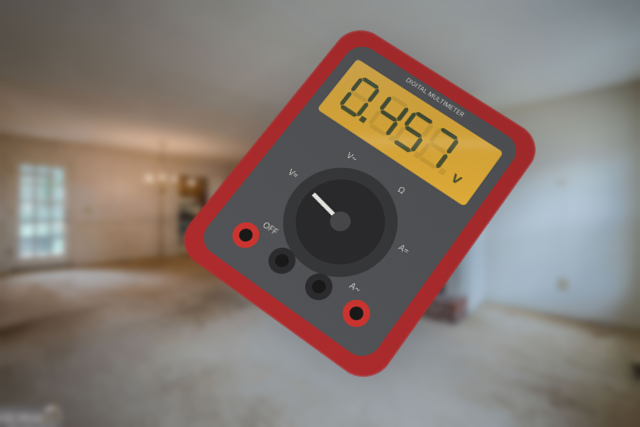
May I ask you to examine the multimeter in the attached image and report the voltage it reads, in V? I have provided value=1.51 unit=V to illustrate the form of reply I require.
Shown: value=0.457 unit=V
